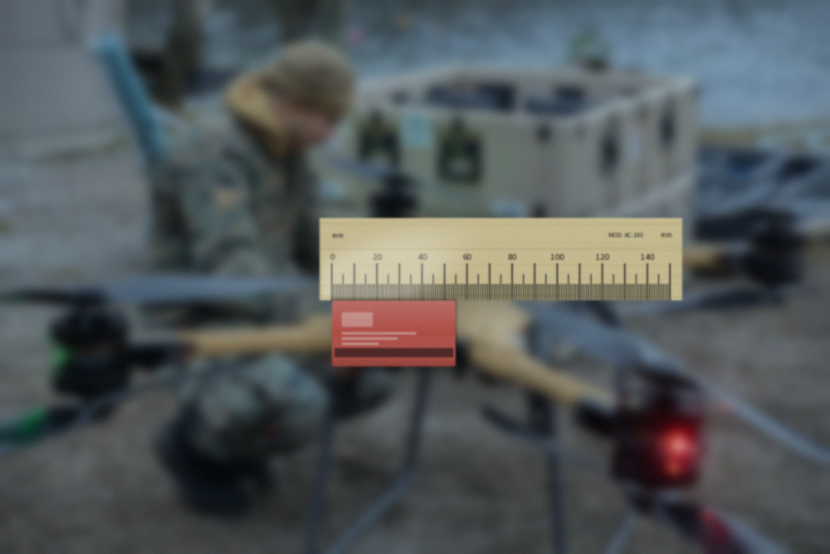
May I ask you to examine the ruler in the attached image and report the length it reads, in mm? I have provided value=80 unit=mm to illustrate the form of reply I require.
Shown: value=55 unit=mm
